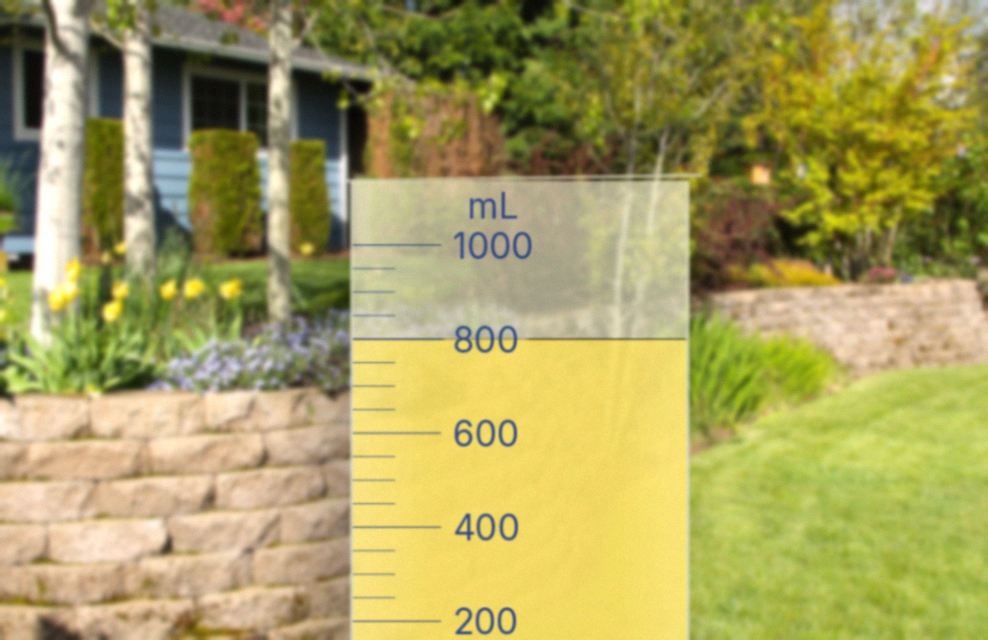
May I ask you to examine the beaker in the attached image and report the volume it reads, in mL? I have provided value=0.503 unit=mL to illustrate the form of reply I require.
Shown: value=800 unit=mL
